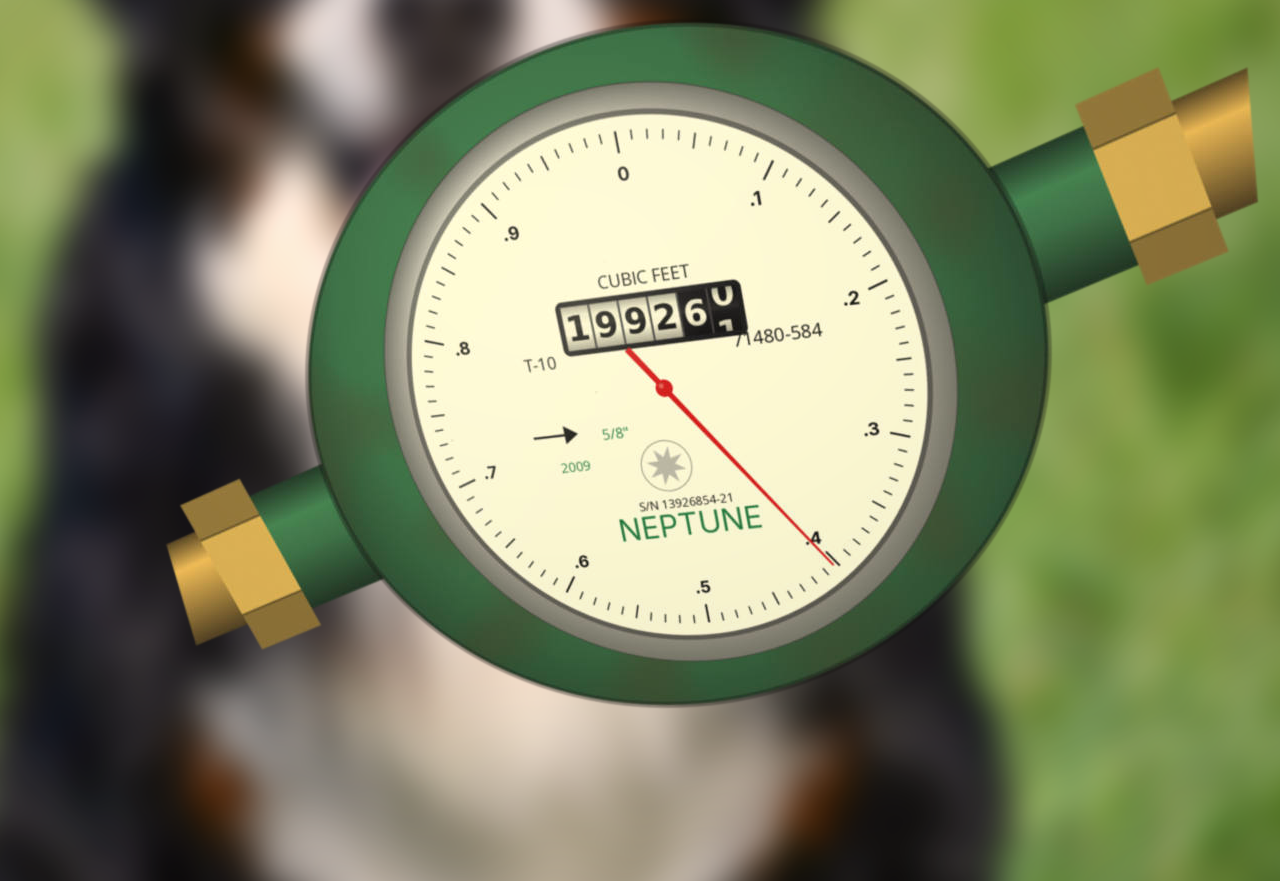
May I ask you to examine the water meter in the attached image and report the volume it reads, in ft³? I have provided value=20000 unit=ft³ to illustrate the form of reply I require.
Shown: value=199260.40 unit=ft³
